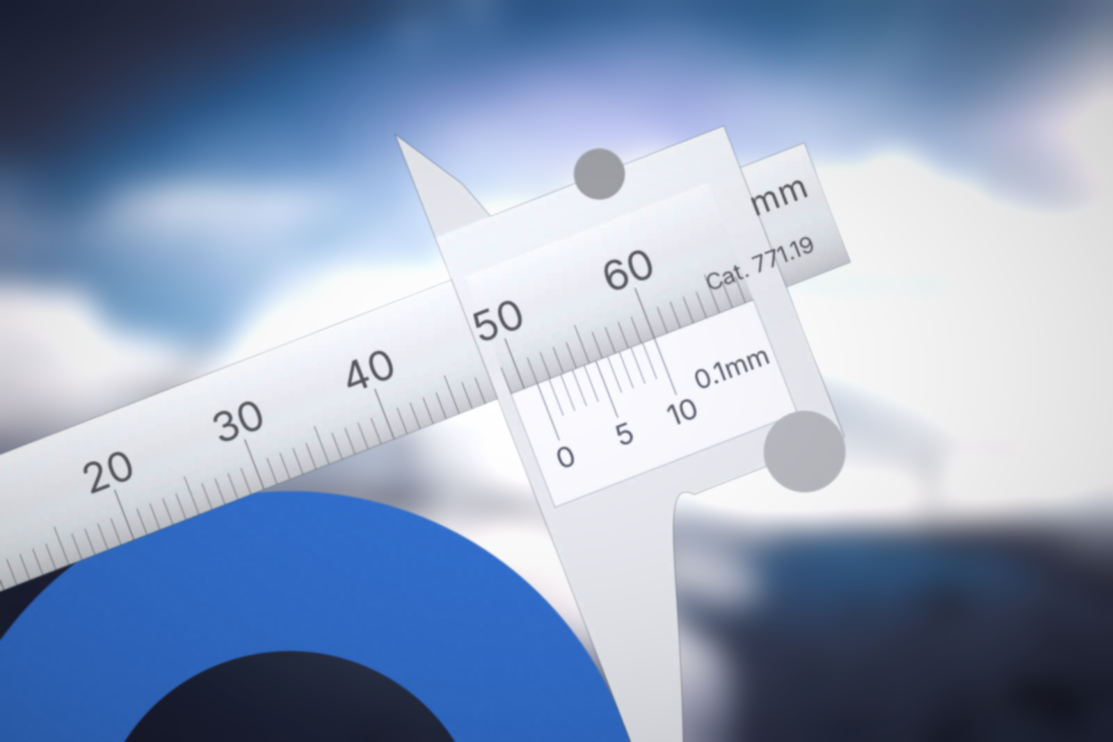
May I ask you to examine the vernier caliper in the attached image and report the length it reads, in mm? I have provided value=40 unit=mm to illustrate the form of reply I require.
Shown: value=51.0 unit=mm
